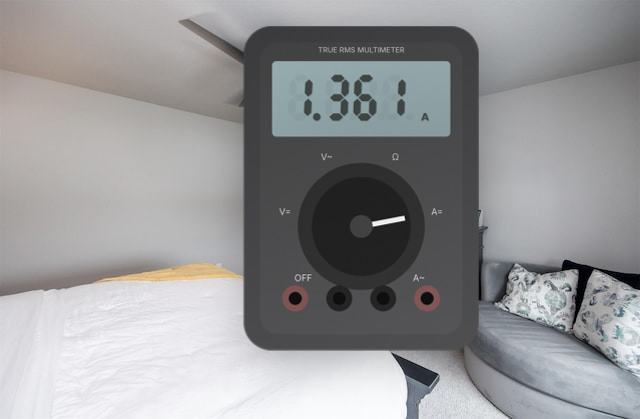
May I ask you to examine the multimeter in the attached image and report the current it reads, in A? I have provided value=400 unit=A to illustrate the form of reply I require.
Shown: value=1.361 unit=A
